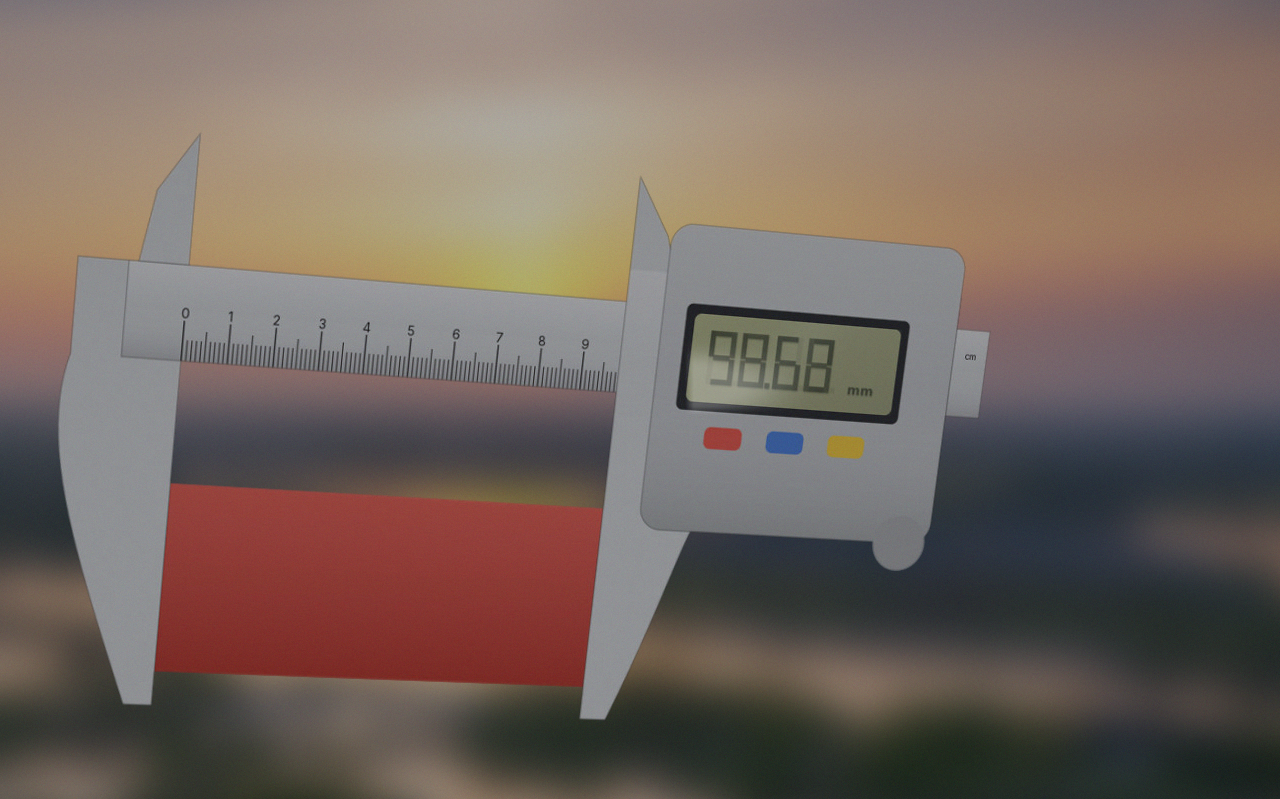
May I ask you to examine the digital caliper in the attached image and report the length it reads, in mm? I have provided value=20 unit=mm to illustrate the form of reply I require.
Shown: value=98.68 unit=mm
